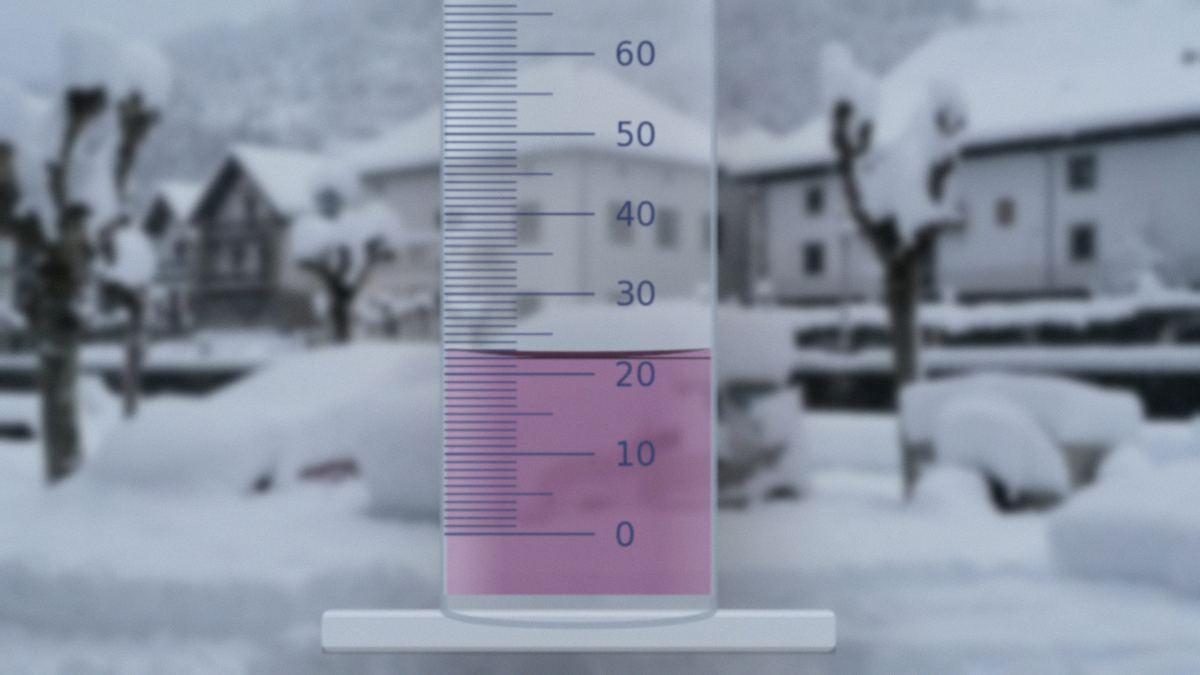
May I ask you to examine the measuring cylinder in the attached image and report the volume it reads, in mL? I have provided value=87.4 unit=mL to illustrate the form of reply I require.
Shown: value=22 unit=mL
